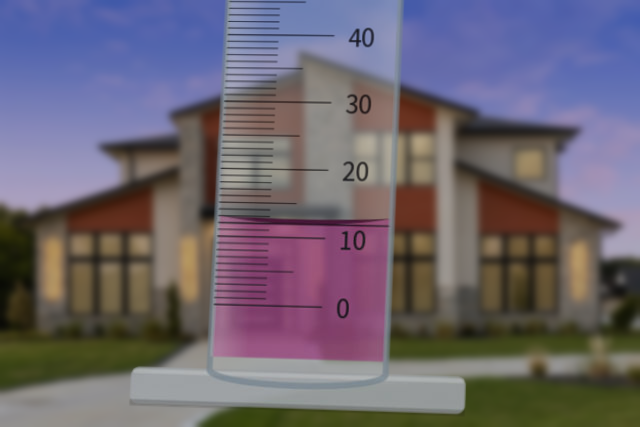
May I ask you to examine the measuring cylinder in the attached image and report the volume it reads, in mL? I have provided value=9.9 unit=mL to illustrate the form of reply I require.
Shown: value=12 unit=mL
